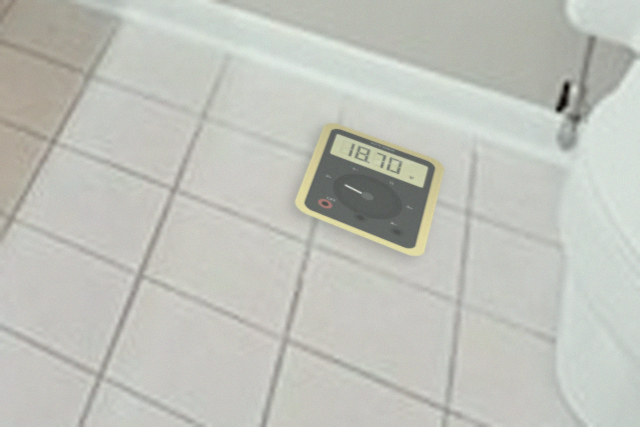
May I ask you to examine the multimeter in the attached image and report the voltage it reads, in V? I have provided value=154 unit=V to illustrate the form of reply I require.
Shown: value=18.70 unit=V
